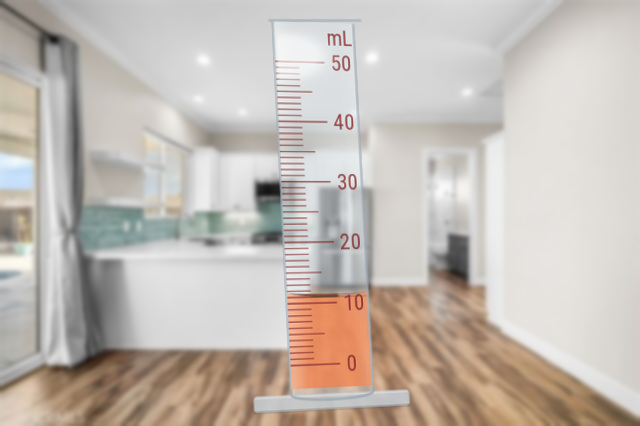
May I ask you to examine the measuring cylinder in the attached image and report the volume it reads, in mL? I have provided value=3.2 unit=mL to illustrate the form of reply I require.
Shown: value=11 unit=mL
